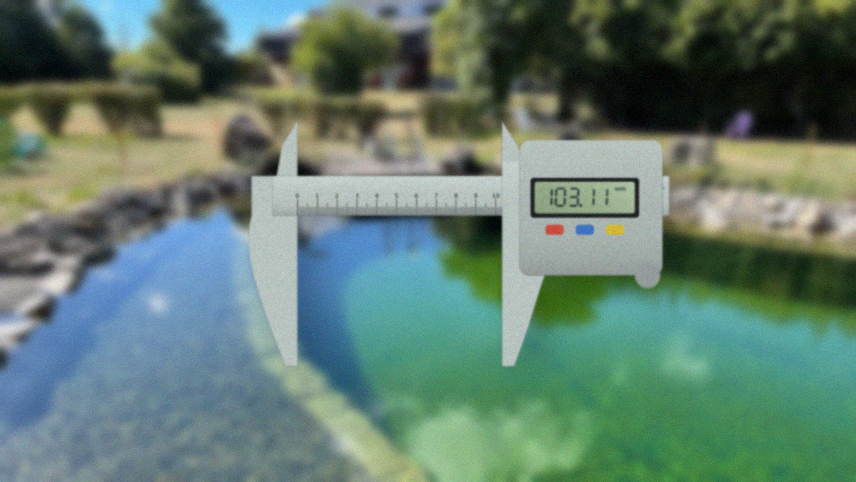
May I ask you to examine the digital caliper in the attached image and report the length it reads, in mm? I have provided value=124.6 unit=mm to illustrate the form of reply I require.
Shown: value=103.11 unit=mm
